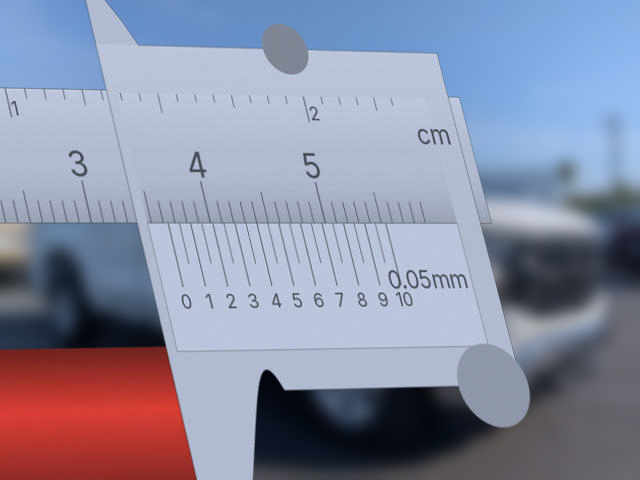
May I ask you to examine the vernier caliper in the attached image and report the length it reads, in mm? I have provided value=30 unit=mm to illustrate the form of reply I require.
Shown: value=36.4 unit=mm
